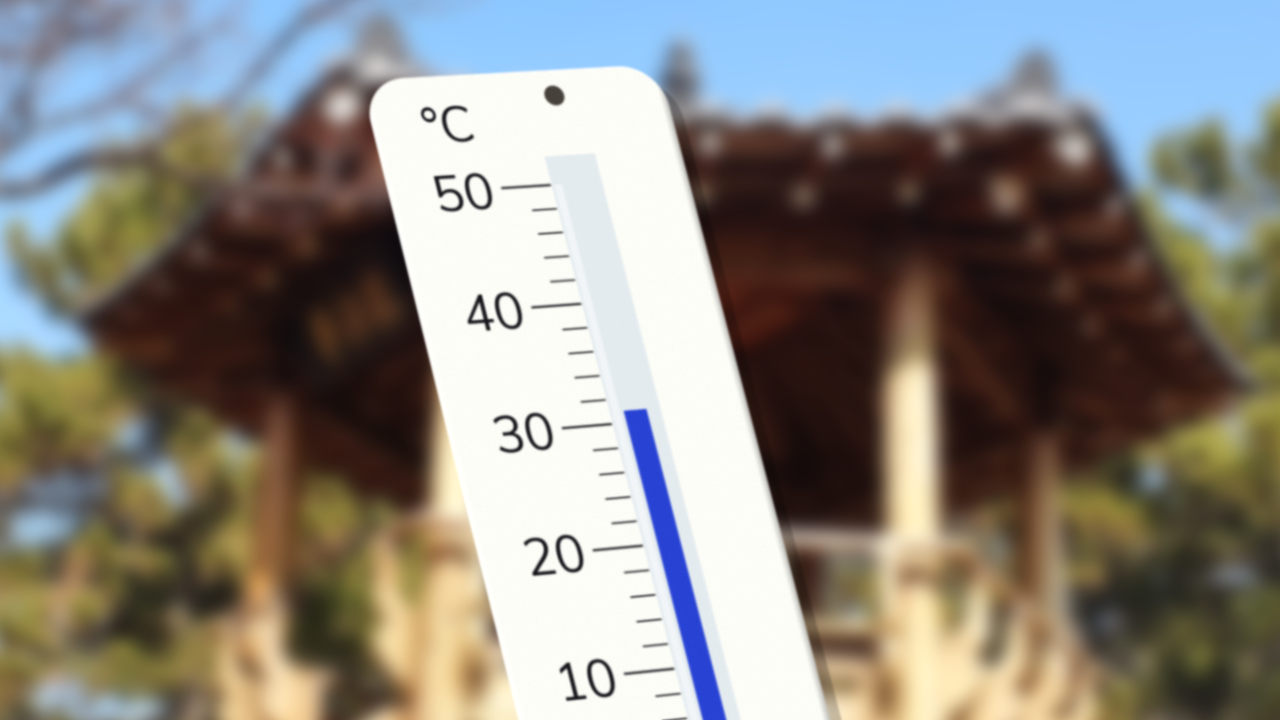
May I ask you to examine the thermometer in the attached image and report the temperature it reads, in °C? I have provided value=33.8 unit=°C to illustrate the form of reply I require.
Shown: value=31 unit=°C
